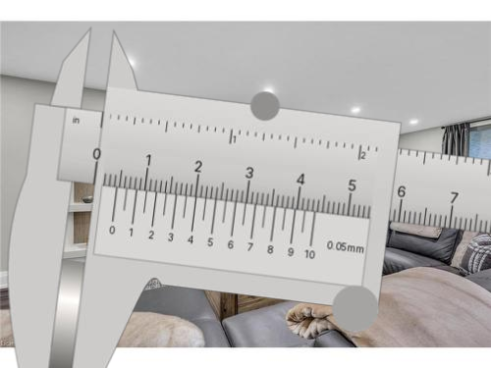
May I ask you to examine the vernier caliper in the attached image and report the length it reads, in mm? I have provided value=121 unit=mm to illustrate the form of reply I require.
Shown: value=4.5 unit=mm
